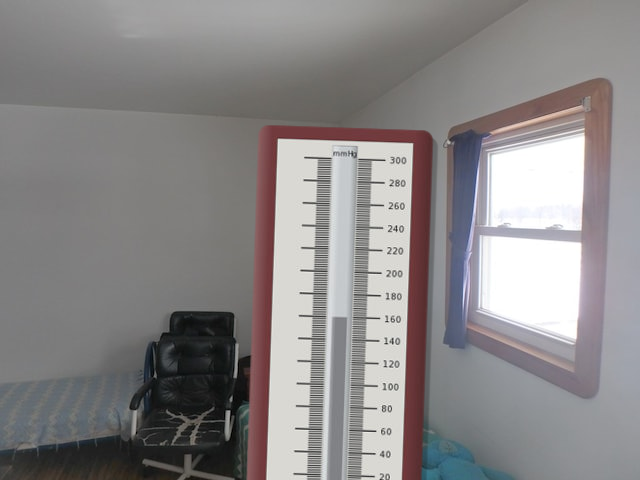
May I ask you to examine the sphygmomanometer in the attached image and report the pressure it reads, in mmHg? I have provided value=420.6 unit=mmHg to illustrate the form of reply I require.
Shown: value=160 unit=mmHg
